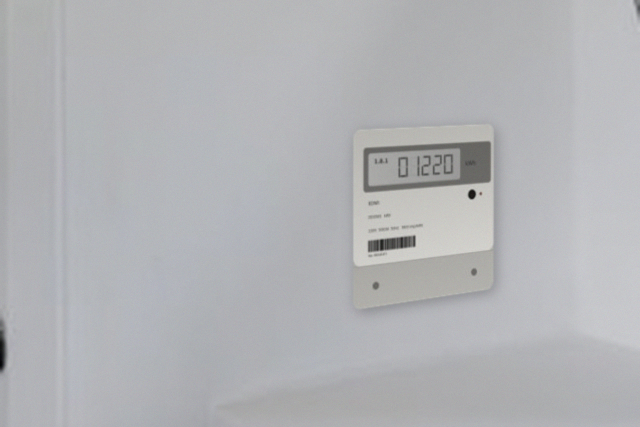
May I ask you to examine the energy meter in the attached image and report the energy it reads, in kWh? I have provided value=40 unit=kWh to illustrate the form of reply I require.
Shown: value=1220 unit=kWh
